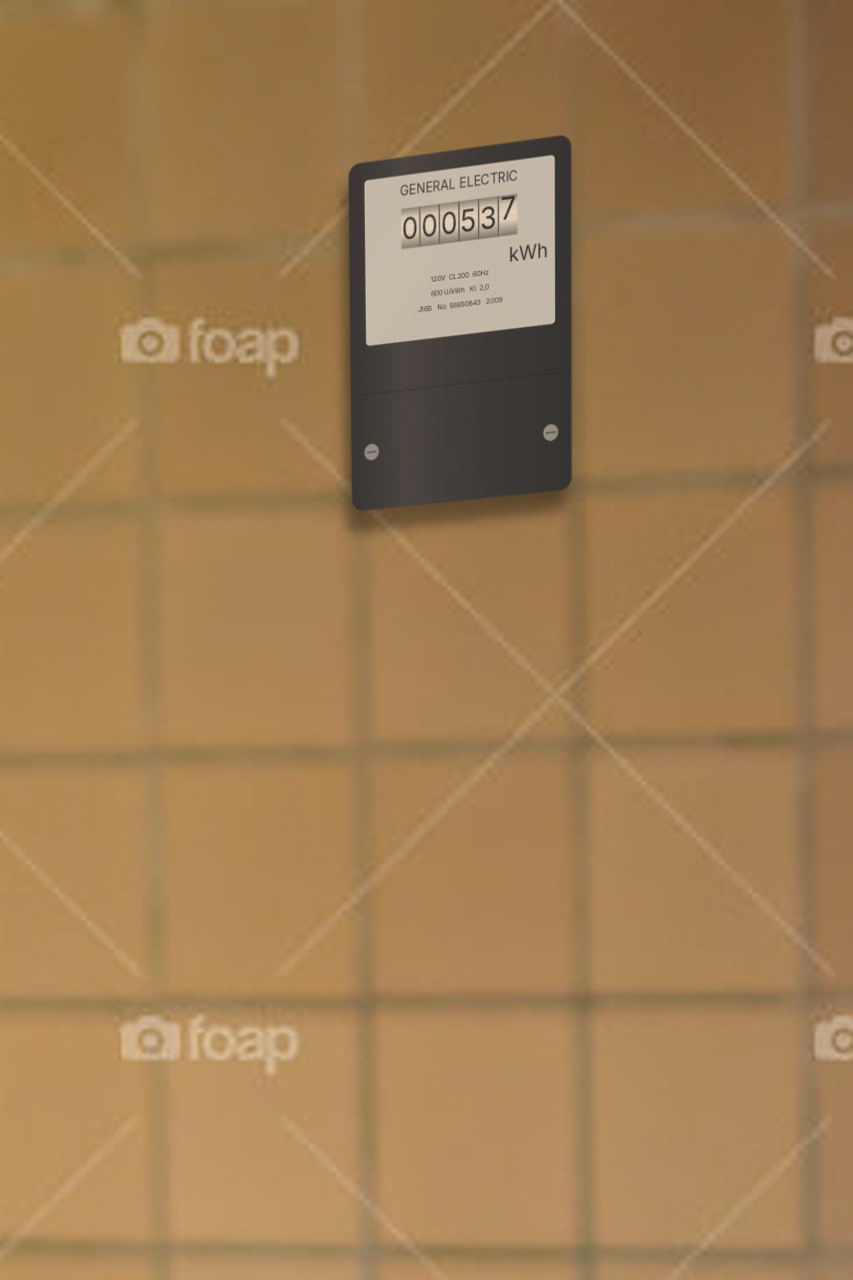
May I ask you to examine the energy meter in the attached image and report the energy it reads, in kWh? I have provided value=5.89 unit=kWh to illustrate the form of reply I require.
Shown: value=537 unit=kWh
